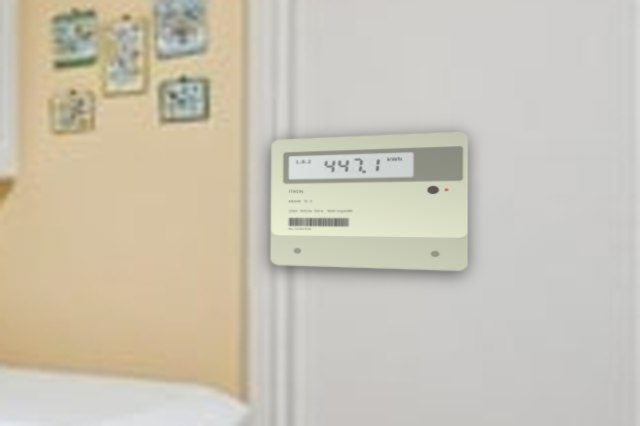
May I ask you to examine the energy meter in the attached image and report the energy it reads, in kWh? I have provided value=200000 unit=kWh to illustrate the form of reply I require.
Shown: value=447.1 unit=kWh
